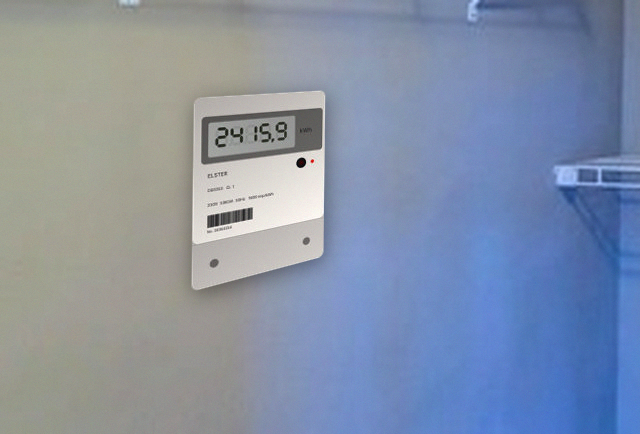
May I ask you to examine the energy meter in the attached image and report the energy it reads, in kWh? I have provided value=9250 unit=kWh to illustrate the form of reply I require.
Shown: value=2415.9 unit=kWh
